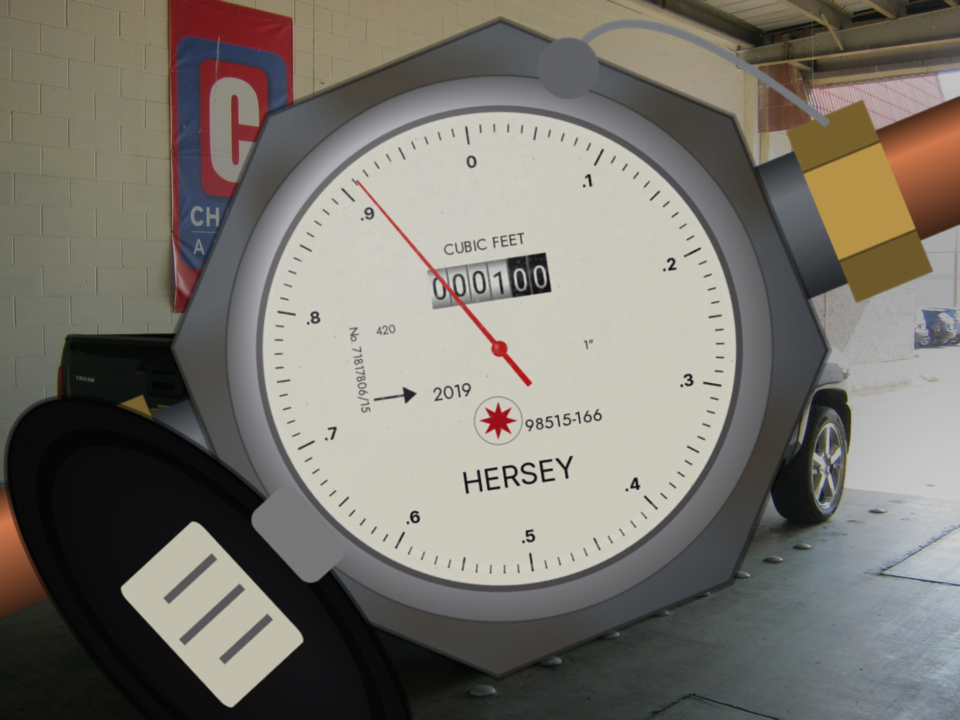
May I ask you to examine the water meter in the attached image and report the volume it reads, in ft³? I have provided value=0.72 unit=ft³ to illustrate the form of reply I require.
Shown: value=99.91 unit=ft³
